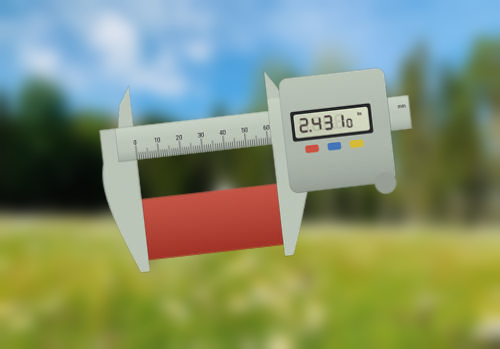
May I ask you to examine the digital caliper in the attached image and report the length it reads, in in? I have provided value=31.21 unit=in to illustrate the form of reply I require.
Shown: value=2.4310 unit=in
